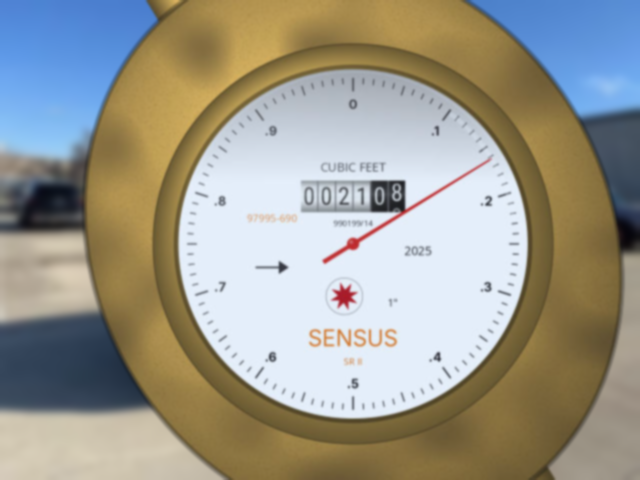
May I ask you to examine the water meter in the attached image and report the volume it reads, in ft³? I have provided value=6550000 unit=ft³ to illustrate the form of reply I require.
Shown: value=2108.16 unit=ft³
